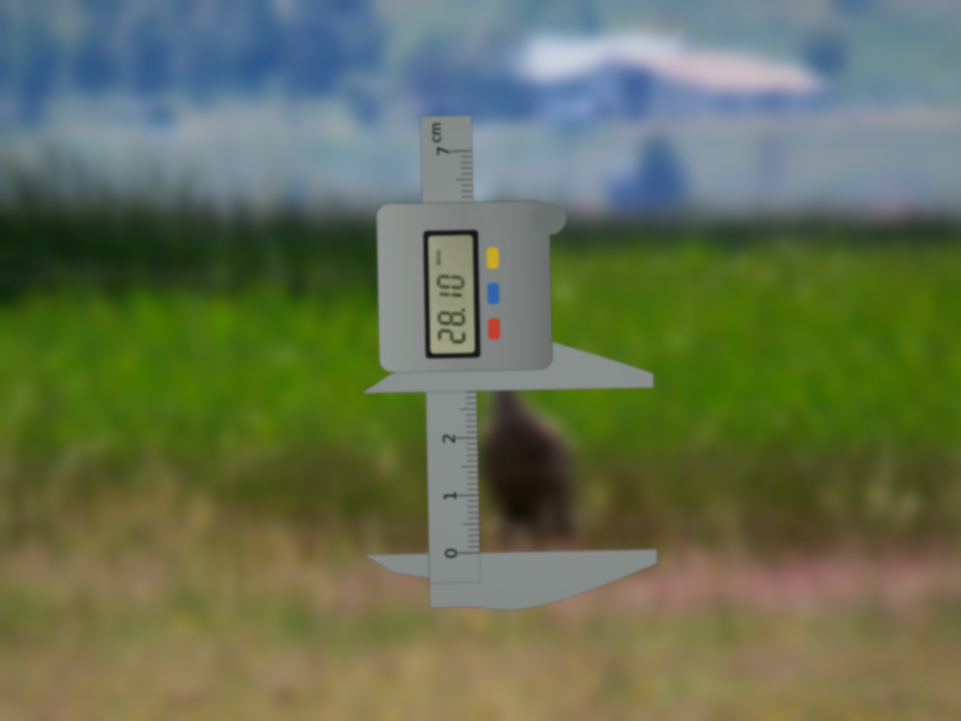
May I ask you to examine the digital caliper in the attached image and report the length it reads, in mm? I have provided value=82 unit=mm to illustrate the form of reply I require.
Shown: value=28.10 unit=mm
